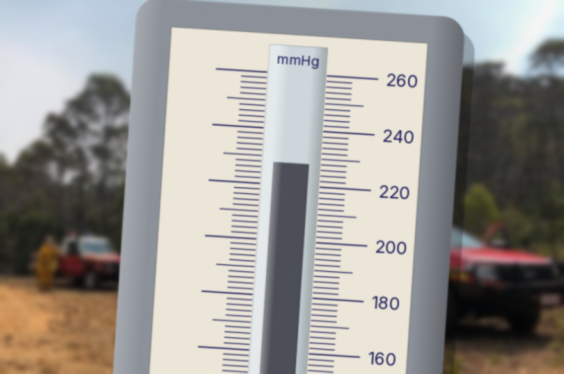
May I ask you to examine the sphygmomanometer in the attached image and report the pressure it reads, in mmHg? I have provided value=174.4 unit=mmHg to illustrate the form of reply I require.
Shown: value=228 unit=mmHg
